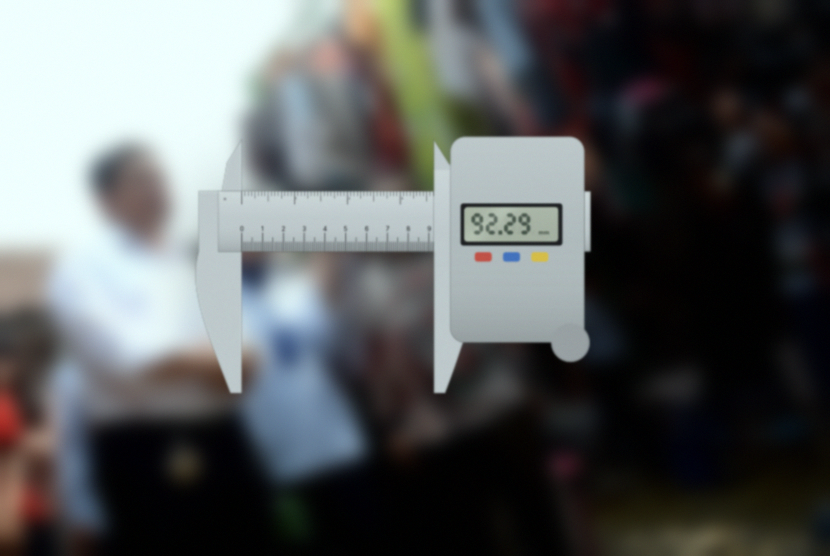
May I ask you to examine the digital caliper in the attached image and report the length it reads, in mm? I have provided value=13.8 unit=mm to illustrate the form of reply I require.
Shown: value=92.29 unit=mm
